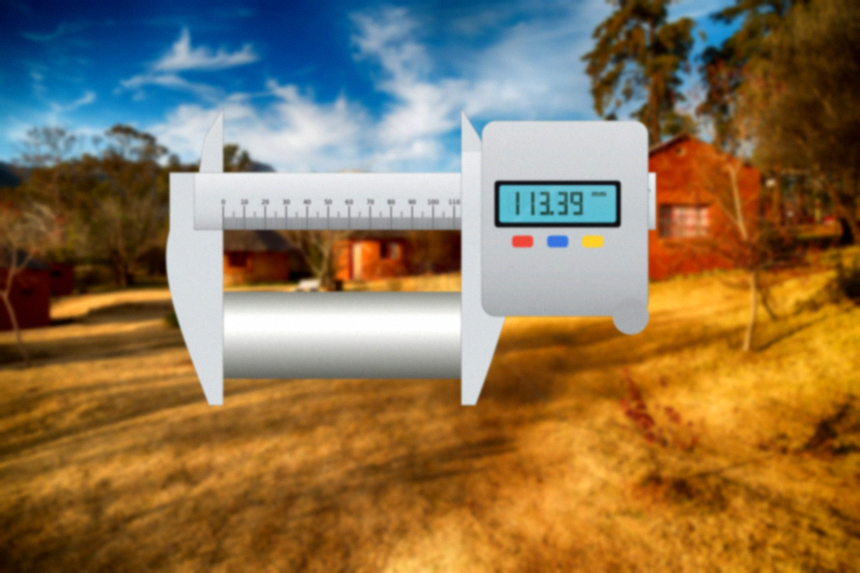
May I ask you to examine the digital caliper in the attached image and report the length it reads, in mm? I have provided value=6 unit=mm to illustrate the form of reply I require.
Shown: value=113.39 unit=mm
